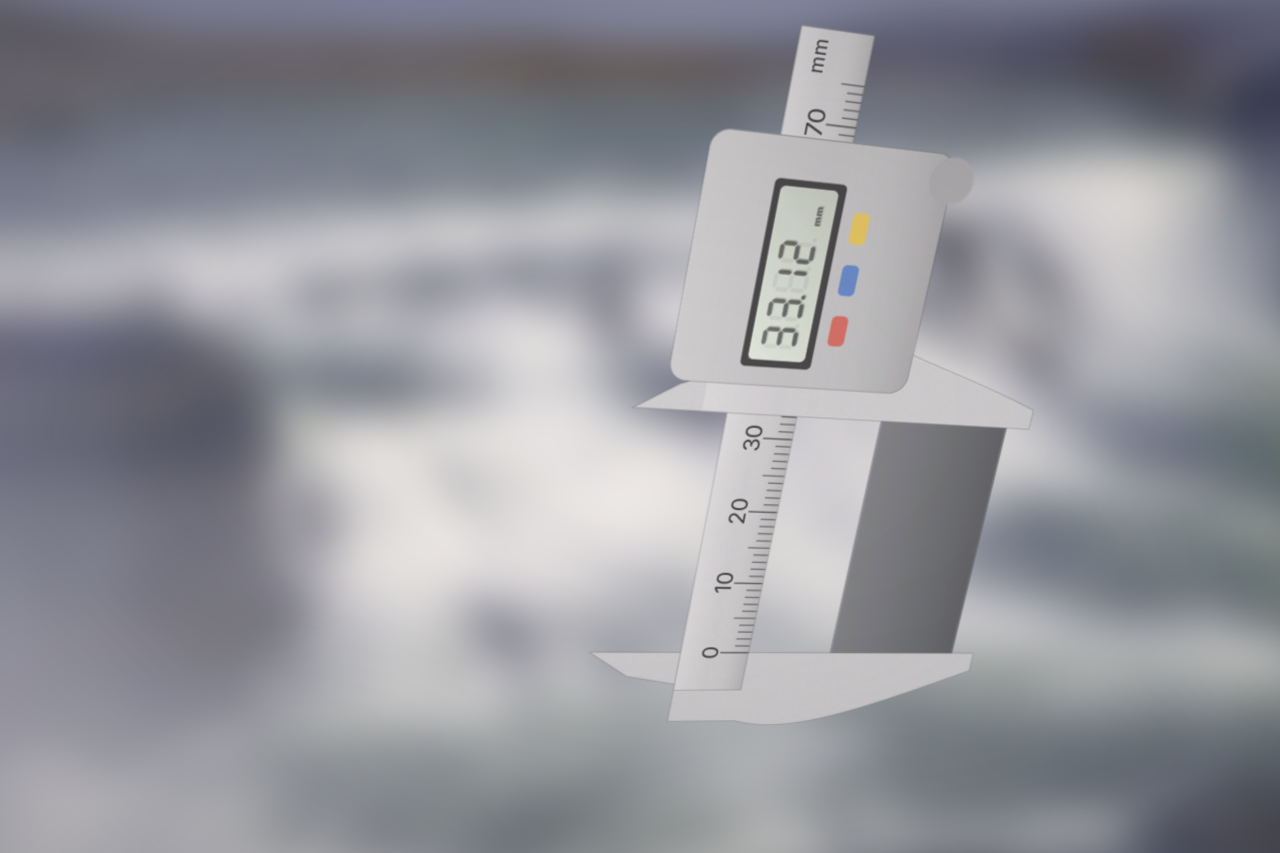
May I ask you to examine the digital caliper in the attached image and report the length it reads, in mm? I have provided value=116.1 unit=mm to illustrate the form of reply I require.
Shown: value=33.12 unit=mm
